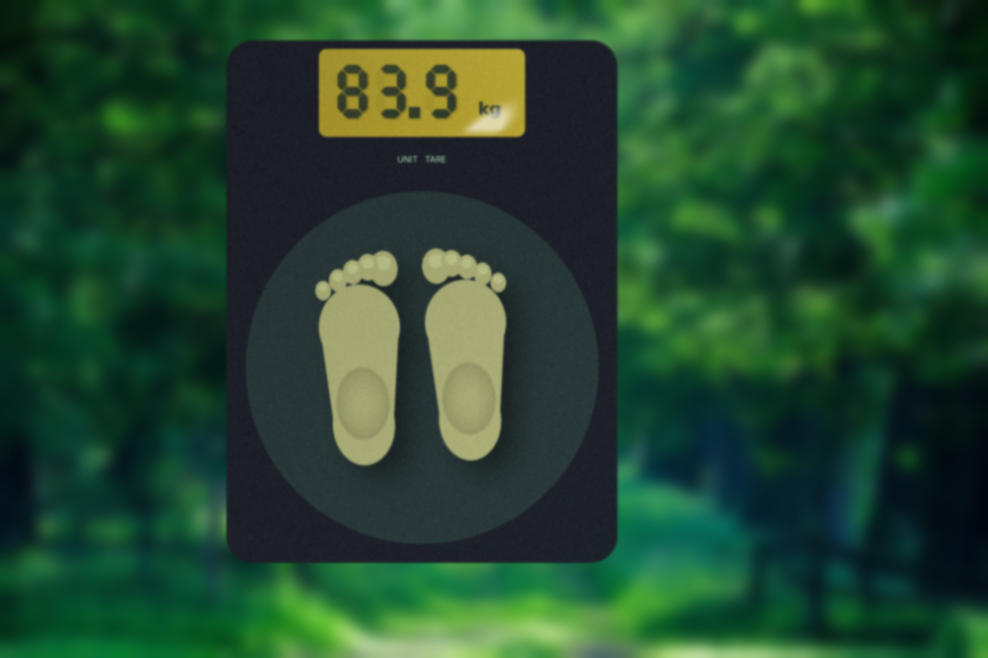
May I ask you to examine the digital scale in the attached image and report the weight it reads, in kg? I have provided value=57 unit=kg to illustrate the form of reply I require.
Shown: value=83.9 unit=kg
